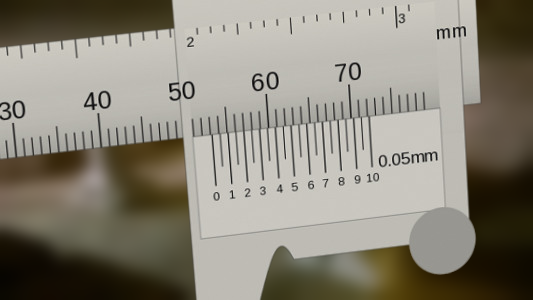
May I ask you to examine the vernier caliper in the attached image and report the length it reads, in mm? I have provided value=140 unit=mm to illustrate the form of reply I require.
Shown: value=53.2 unit=mm
